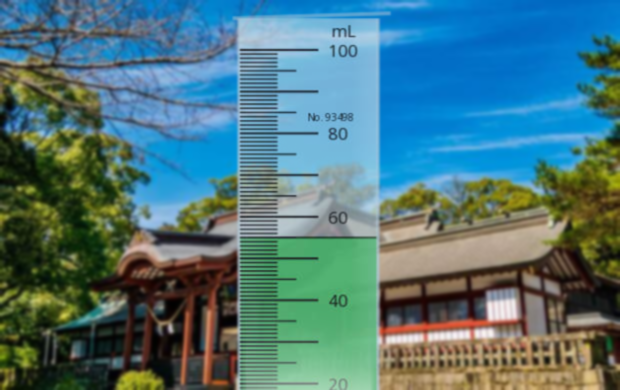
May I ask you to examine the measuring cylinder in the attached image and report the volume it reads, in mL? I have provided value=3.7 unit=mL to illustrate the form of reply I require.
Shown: value=55 unit=mL
